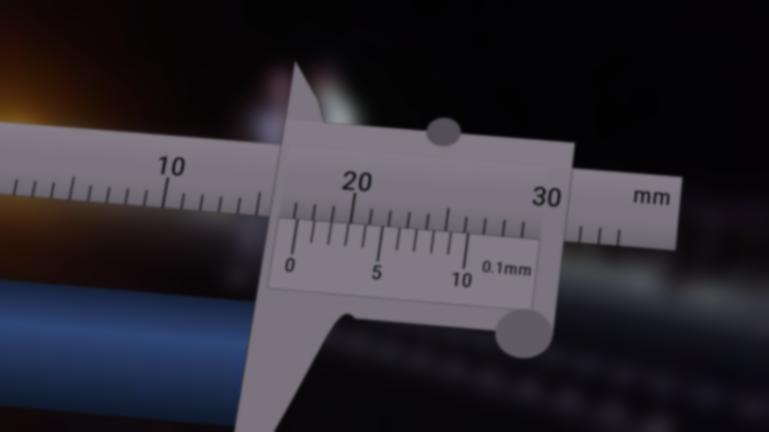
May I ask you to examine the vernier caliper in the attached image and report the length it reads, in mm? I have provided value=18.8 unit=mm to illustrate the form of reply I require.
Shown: value=17.2 unit=mm
